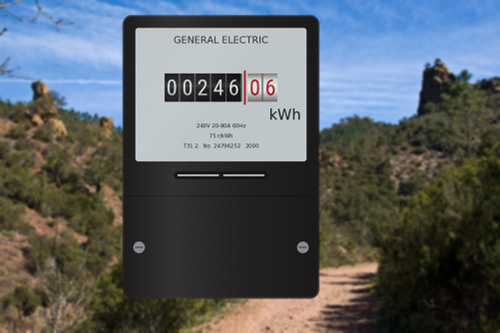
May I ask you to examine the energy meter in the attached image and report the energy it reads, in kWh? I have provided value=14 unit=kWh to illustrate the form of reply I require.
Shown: value=246.06 unit=kWh
